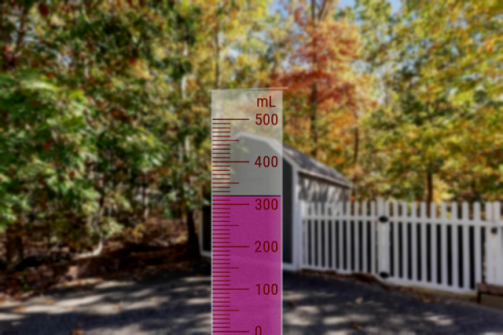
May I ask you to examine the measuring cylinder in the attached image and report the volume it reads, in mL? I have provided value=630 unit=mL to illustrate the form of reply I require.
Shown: value=320 unit=mL
